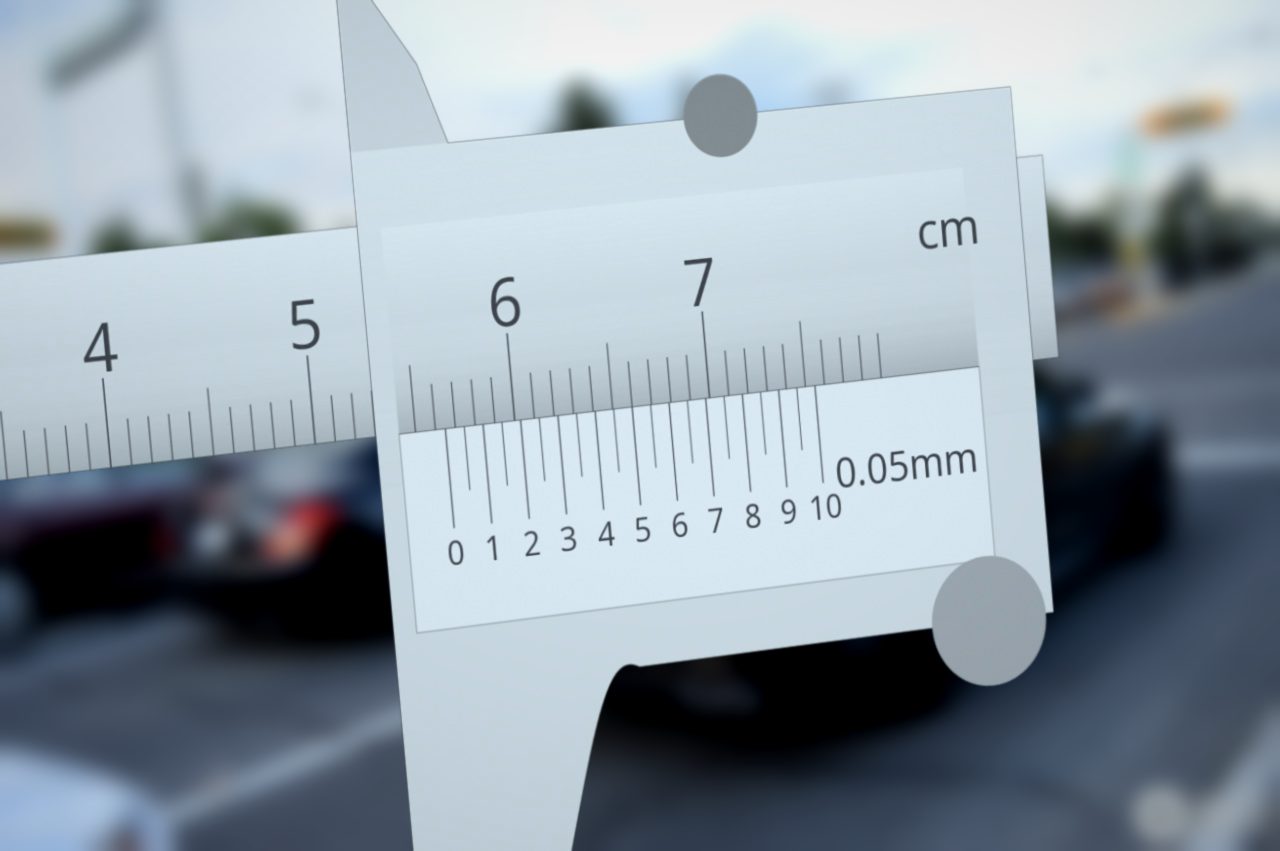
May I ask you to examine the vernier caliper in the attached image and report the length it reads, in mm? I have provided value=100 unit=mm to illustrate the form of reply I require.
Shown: value=56.5 unit=mm
